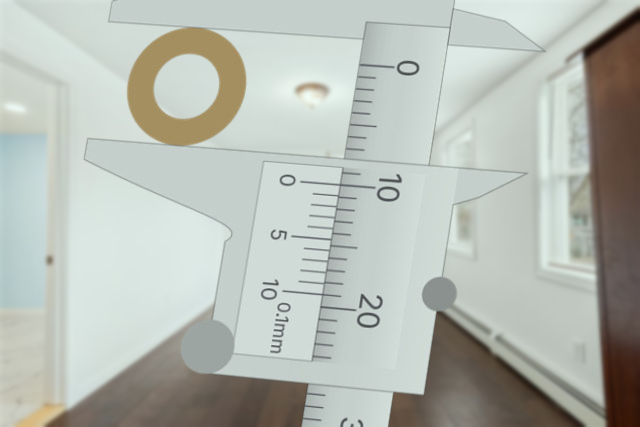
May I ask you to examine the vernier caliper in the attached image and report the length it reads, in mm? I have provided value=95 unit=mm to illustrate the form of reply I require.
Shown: value=10.0 unit=mm
